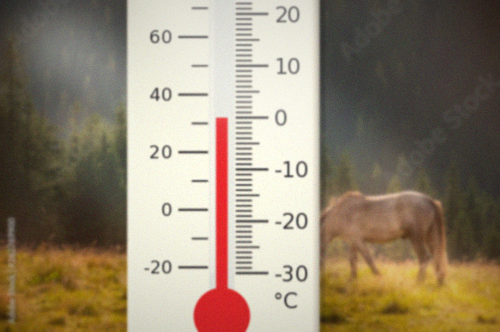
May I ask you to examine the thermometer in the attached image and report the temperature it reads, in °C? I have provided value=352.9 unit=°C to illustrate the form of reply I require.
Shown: value=0 unit=°C
